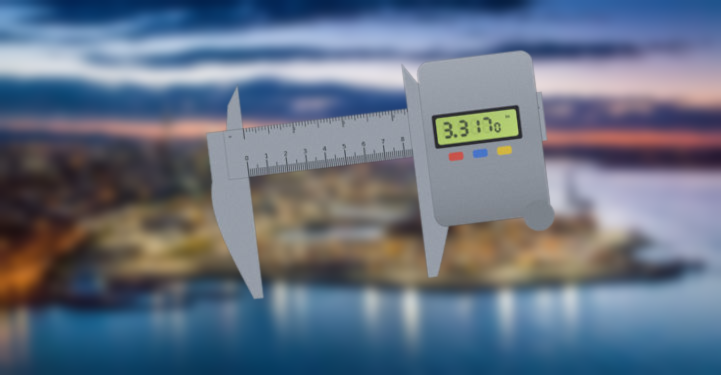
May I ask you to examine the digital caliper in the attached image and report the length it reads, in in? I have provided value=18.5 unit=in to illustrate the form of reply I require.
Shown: value=3.3170 unit=in
